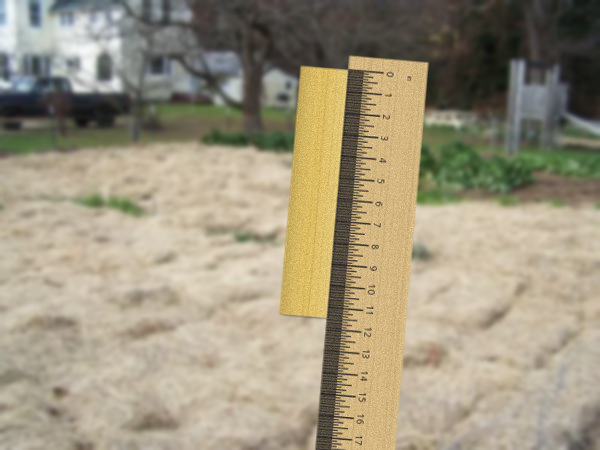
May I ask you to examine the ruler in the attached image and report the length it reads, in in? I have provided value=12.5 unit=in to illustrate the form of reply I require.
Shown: value=11.5 unit=in
